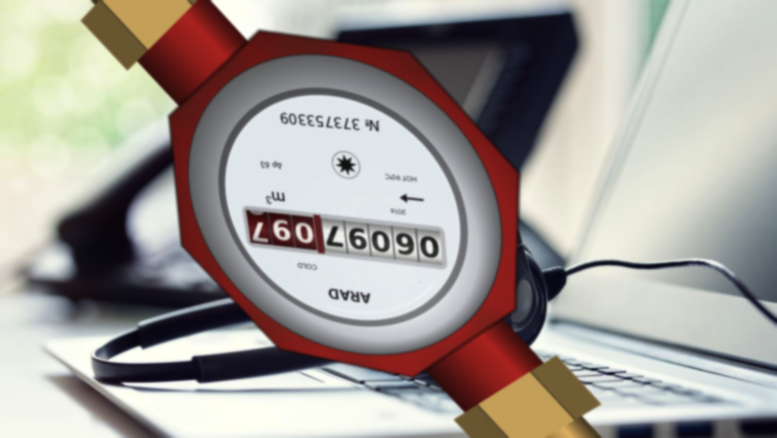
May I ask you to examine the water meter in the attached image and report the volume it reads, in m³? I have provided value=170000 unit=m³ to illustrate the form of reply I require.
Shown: value=6097.097 unit=m³
